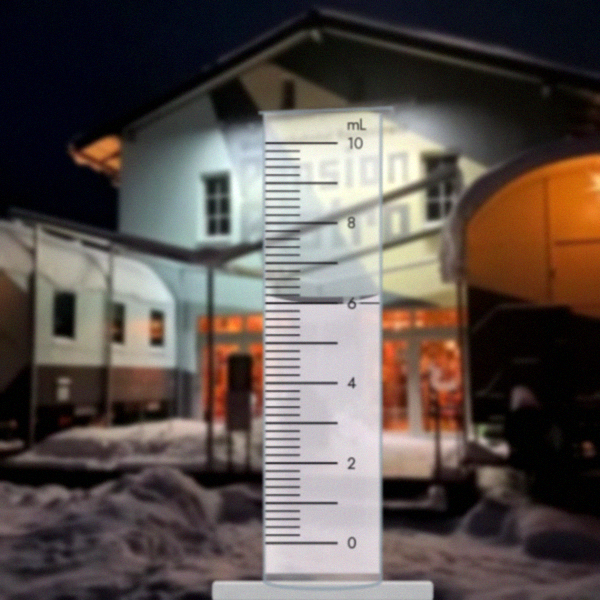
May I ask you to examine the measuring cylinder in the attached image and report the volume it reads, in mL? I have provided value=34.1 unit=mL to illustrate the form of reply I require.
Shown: value=6 unit=mL
